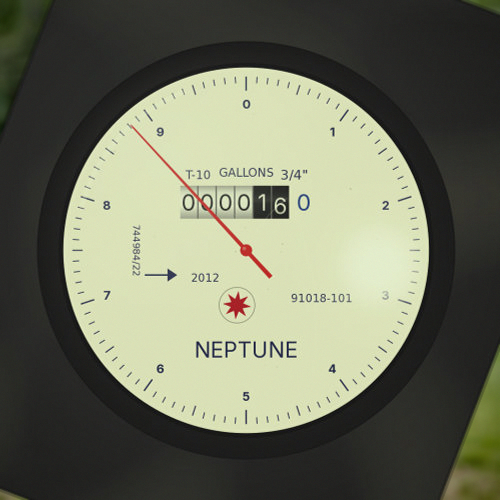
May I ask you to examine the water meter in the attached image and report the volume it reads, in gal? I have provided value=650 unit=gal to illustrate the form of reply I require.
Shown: value=158.8 unit=gal
